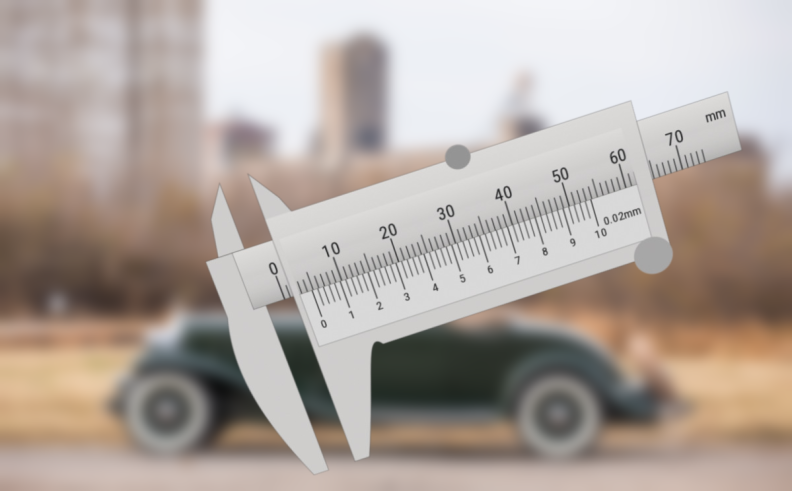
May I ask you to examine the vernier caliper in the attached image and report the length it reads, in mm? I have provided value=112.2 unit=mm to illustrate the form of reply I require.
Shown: value=4.8 unit=mm
